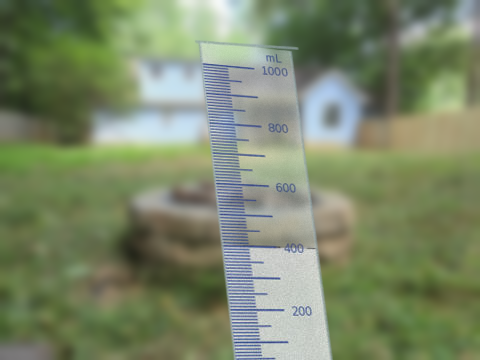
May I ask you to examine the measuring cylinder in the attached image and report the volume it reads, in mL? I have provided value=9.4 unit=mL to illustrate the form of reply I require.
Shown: value=400 unit=mL
